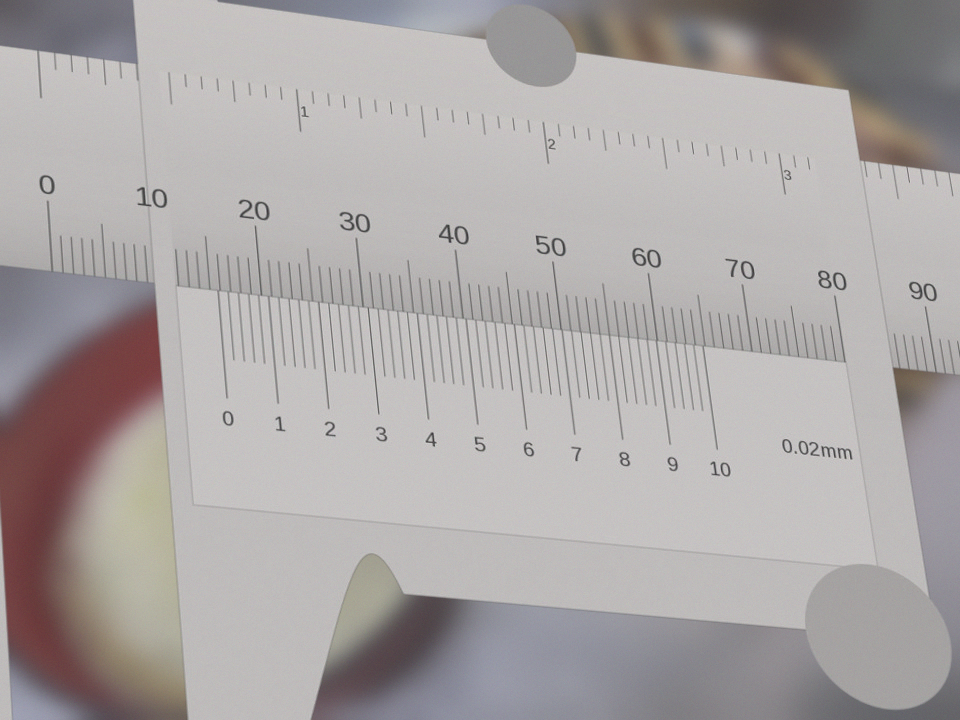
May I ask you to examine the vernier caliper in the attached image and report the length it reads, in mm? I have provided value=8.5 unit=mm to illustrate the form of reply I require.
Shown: value=15.8 unit=mm
